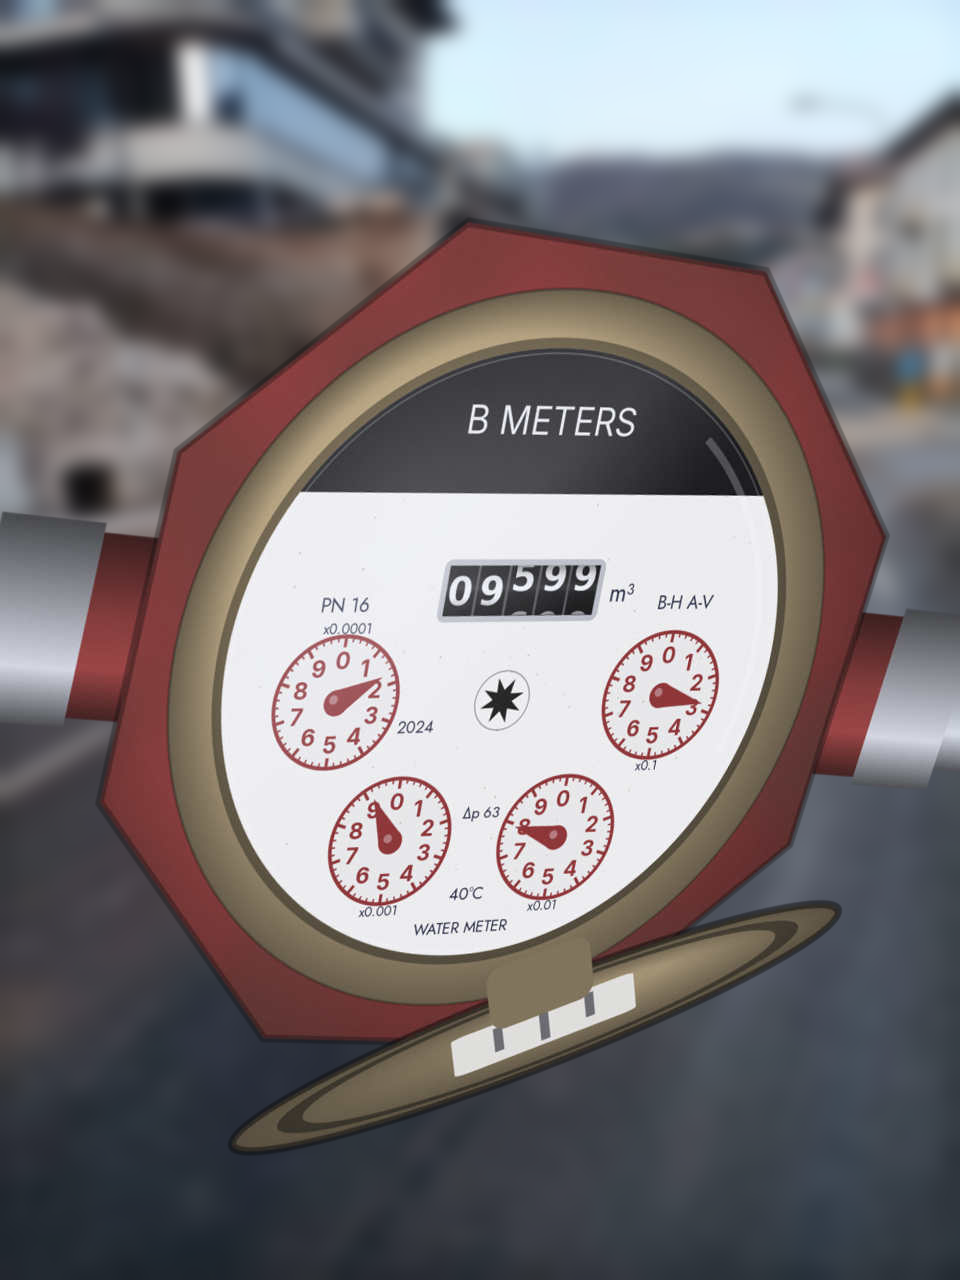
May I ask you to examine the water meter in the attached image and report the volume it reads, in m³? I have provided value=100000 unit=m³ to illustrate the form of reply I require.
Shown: value=9599.2791 unit=m³
